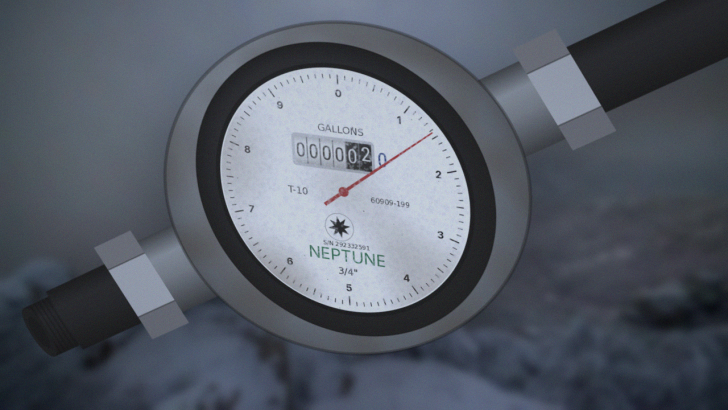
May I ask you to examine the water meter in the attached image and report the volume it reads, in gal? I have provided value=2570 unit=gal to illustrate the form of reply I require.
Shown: value=21.4 unit=gal
